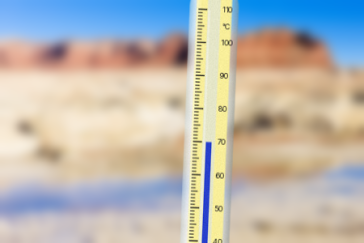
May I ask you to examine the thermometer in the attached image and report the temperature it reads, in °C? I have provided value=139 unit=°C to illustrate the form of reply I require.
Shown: value=70 unit=°C
